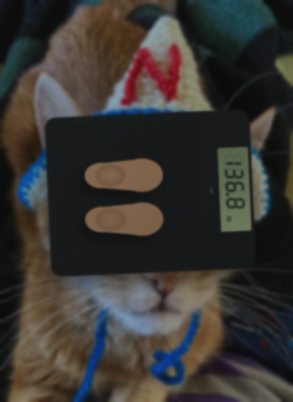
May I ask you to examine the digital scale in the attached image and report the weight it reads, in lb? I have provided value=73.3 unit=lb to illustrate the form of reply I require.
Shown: value=136.8 unit=lb
